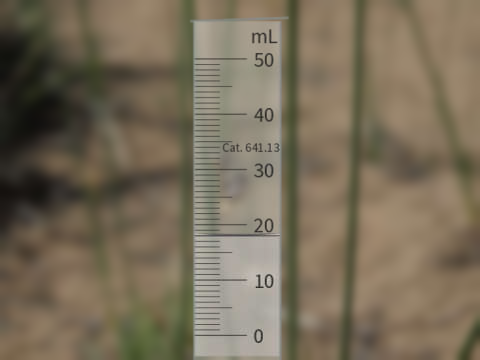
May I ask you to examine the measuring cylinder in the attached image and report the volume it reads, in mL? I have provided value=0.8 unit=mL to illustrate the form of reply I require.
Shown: value=18 unit=mL
